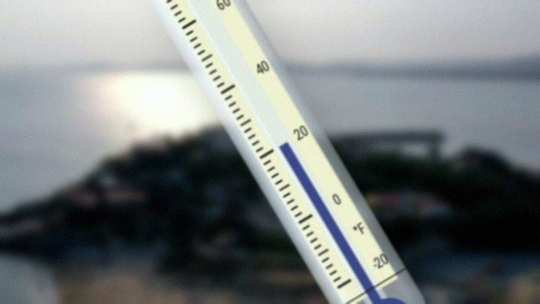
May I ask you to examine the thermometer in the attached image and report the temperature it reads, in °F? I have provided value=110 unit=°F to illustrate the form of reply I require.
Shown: value=20 unit=°F
